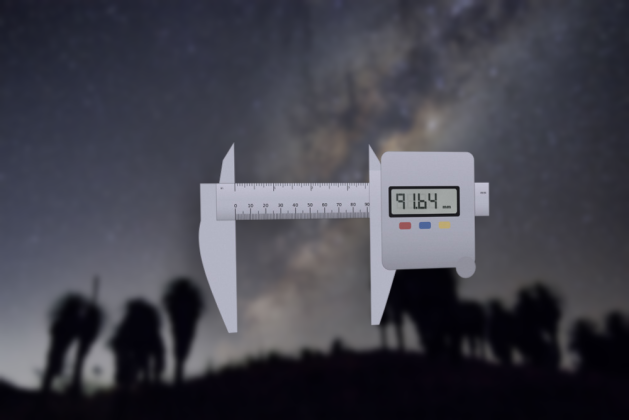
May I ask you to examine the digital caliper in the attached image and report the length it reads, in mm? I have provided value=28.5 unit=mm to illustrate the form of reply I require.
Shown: value=91.64 unit=mm
